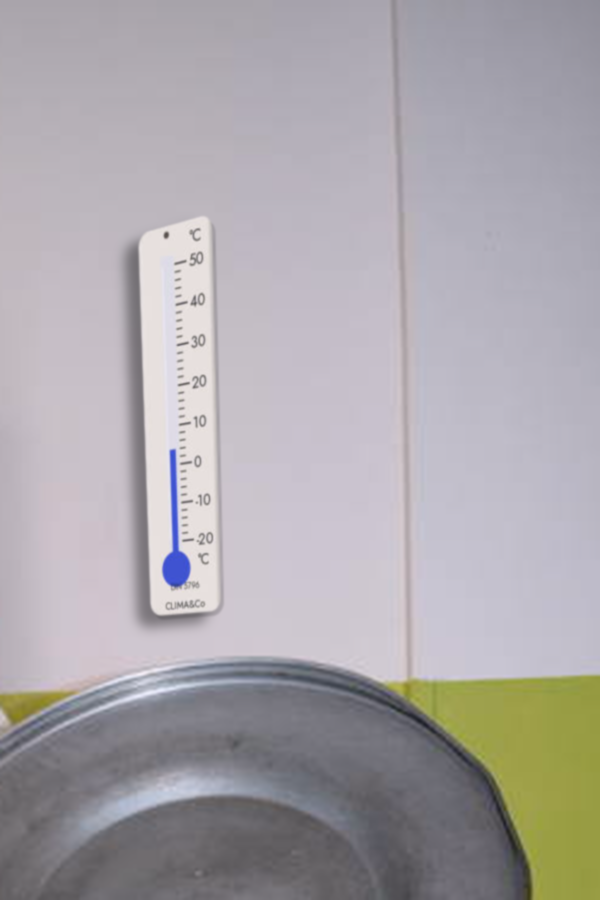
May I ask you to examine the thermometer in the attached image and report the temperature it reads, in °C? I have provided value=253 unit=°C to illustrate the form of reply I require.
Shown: value=4 unit=°C
